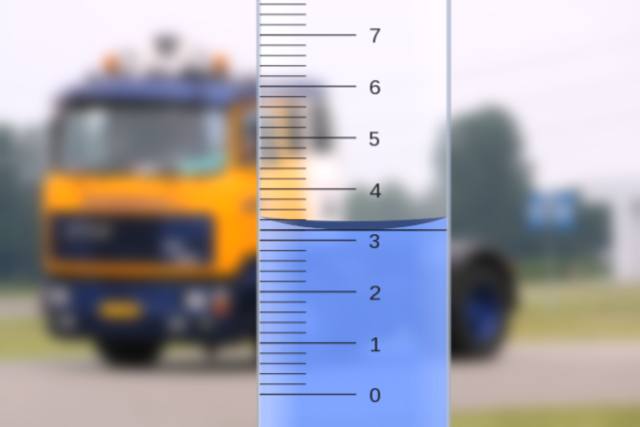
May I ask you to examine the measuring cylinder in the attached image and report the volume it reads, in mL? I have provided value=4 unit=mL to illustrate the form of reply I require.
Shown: value=3.2 unit=mL
